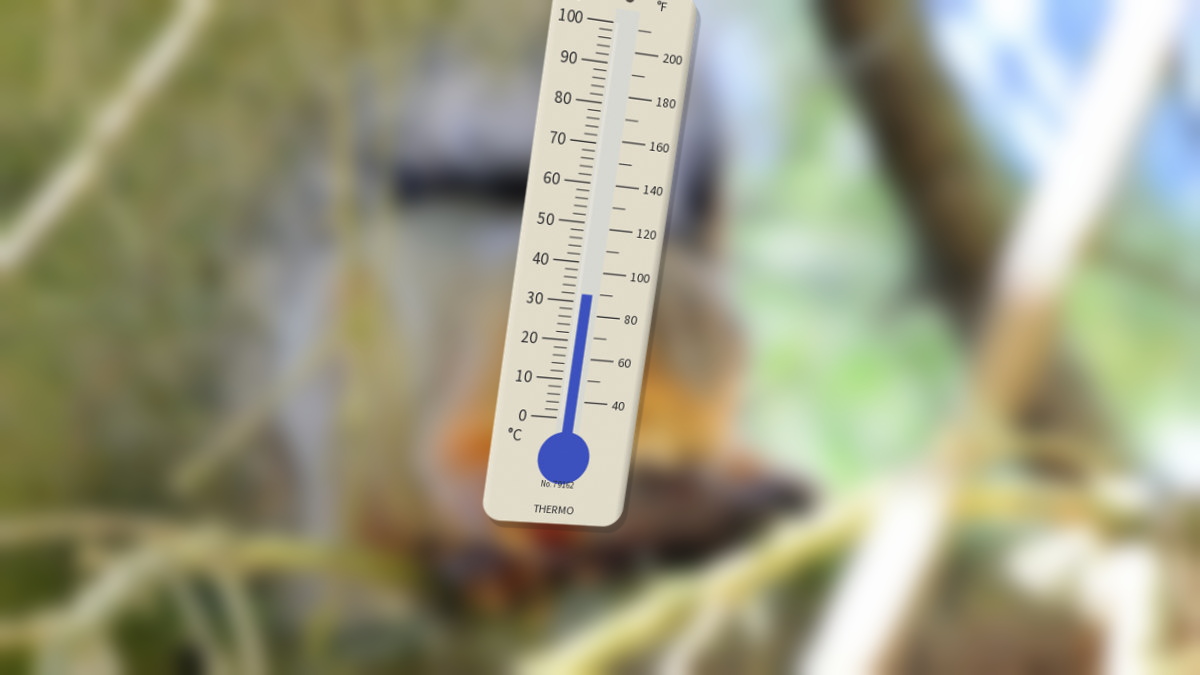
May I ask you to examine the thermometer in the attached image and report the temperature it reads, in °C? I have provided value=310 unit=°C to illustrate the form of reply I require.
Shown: value=32 unit=°C
